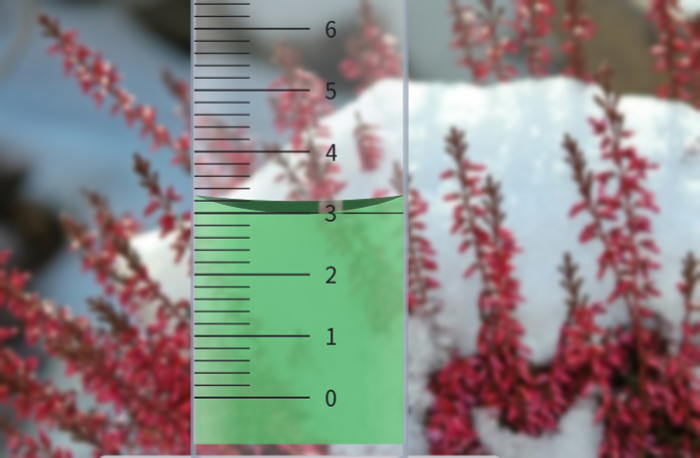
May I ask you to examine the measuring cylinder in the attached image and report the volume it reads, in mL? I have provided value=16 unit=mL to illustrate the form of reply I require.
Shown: value=3 unit=mL
